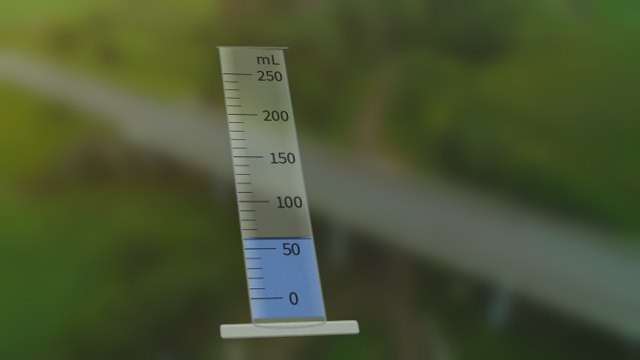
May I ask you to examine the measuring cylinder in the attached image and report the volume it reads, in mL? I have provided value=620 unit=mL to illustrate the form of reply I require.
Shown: value=60 unit=mL
